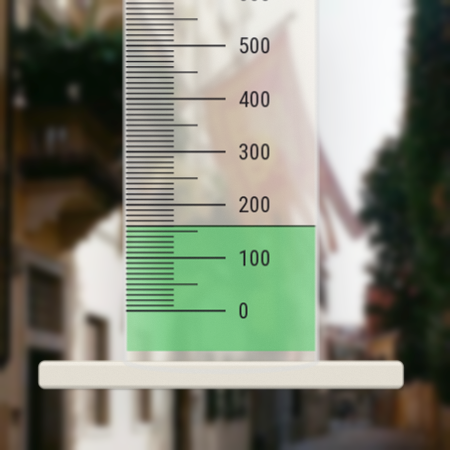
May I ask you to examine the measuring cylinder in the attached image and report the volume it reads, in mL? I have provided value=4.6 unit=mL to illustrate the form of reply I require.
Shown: value=160 unit=mL
